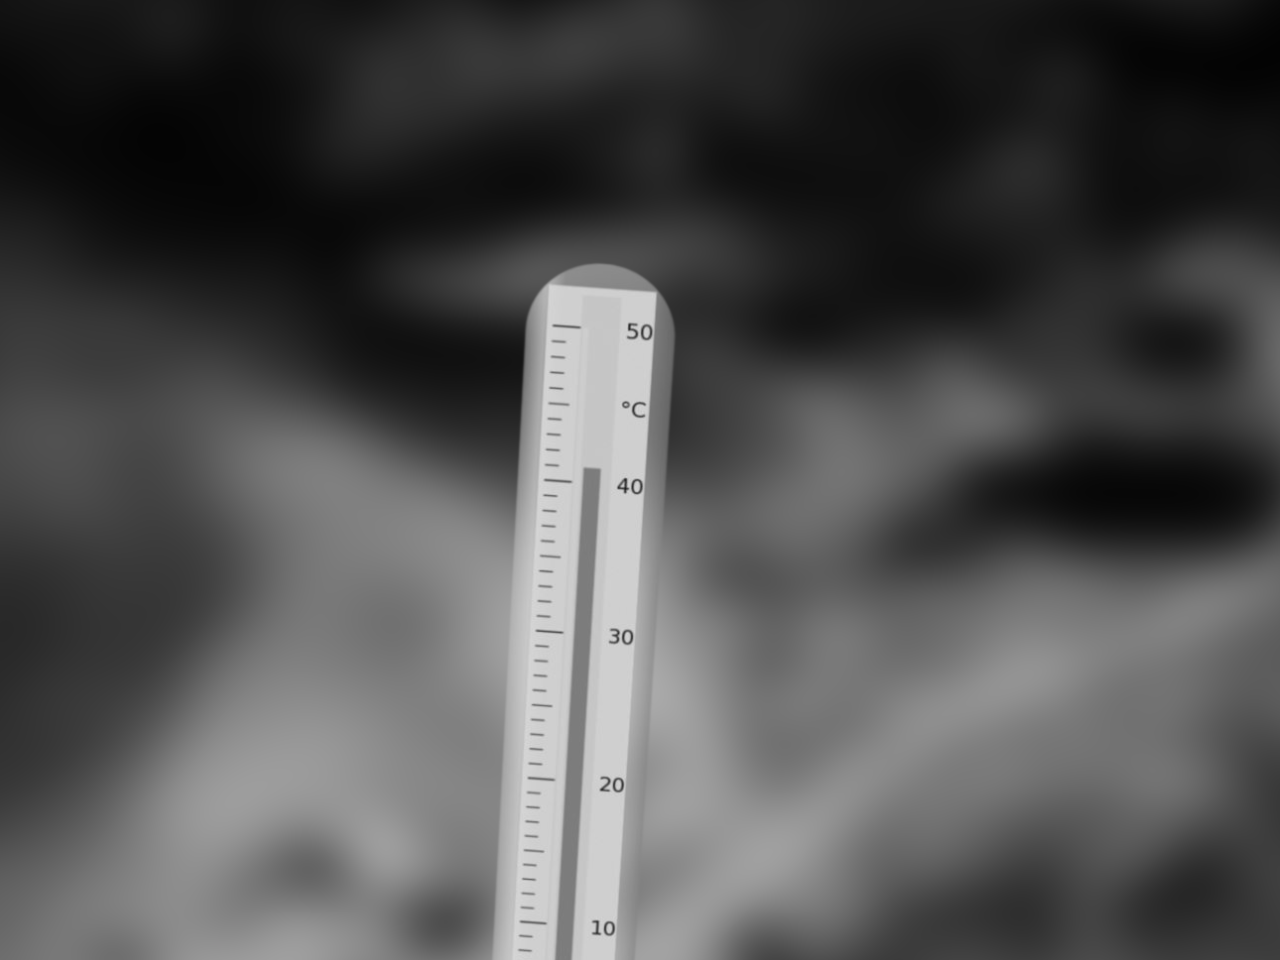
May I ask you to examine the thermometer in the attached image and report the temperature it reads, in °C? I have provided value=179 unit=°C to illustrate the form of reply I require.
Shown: value=41 unit=°C
